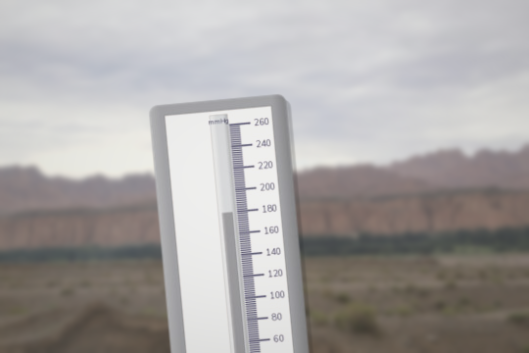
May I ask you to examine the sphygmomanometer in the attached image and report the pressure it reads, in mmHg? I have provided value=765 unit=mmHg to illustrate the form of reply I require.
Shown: value=180 unit=mmHg
